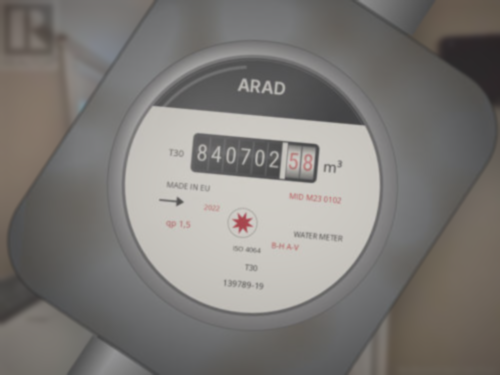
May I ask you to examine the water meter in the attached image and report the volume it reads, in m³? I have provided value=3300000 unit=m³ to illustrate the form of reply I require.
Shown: value=840702.58 unit=m³
